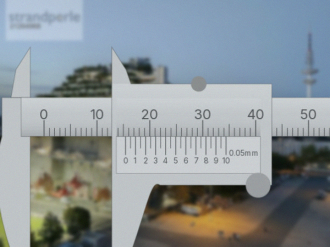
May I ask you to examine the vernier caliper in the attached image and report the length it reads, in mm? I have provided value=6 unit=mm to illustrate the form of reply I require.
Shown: value=15.4 unit=mm
